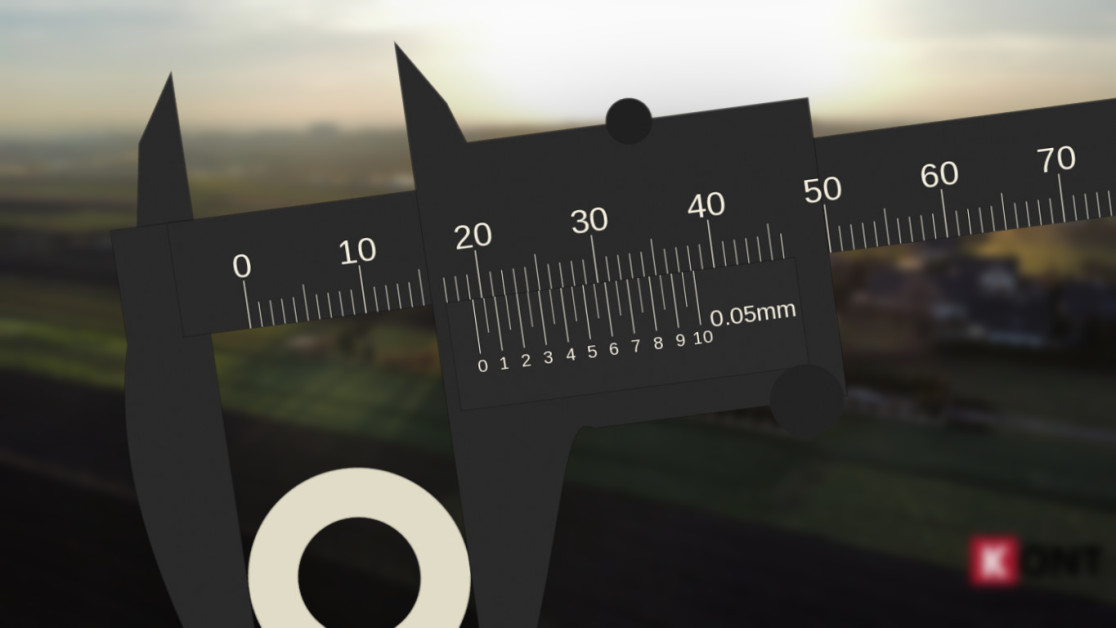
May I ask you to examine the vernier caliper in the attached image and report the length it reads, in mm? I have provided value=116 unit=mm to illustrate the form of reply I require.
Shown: value=19.2 unit=mm
